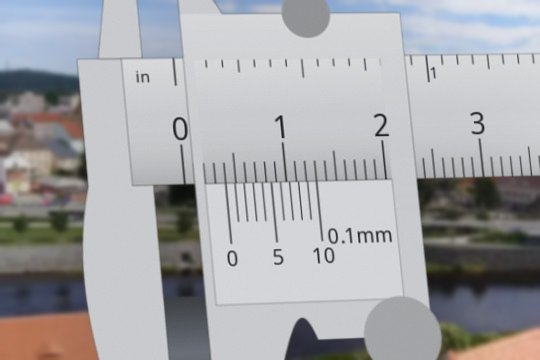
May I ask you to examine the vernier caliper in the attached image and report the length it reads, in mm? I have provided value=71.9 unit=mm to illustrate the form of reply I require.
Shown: value=4.0 unit=mm
